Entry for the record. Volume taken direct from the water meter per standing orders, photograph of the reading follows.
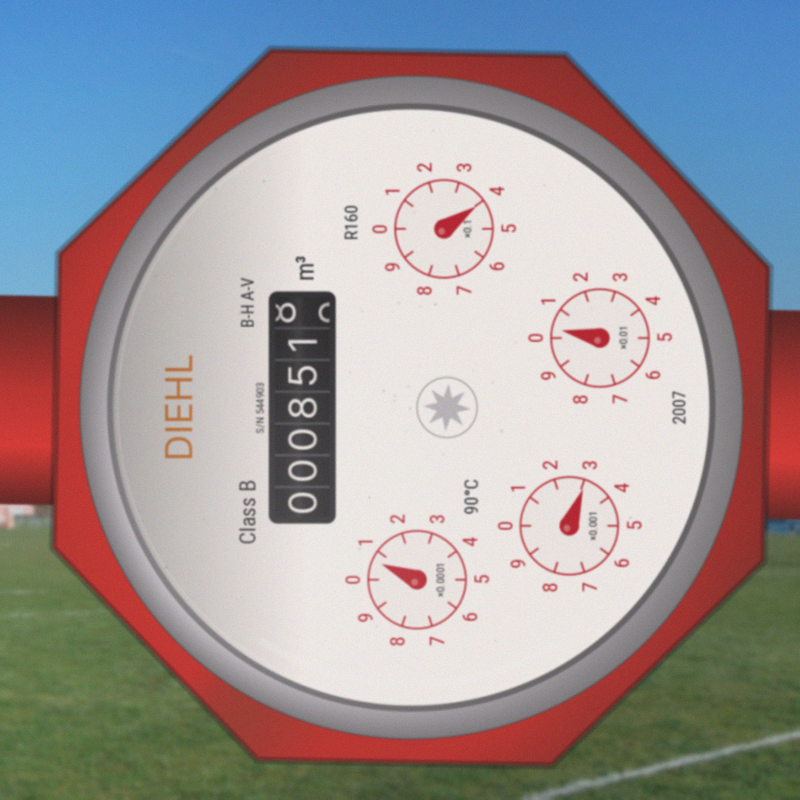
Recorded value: 8518.4030 m³
